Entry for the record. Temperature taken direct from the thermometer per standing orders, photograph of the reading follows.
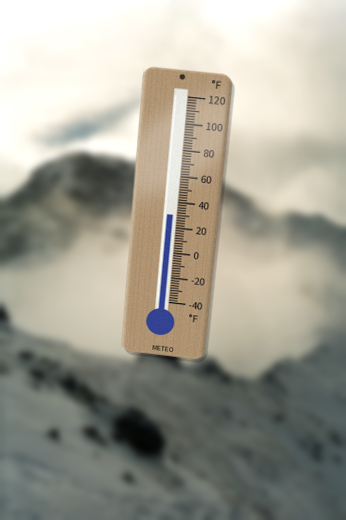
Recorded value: 30 °F
